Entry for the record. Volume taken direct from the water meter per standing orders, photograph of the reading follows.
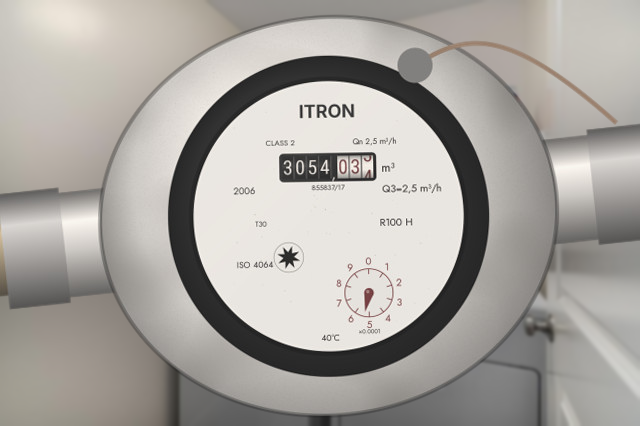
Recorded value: 3054.0335 m³
